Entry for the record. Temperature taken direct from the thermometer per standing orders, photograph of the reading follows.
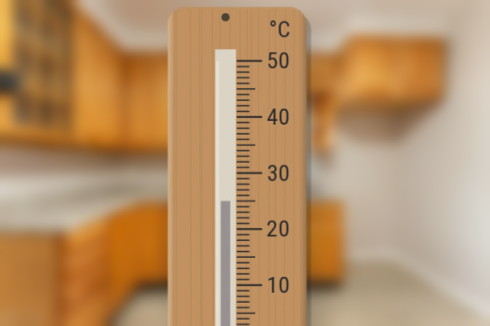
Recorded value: 25 °C
